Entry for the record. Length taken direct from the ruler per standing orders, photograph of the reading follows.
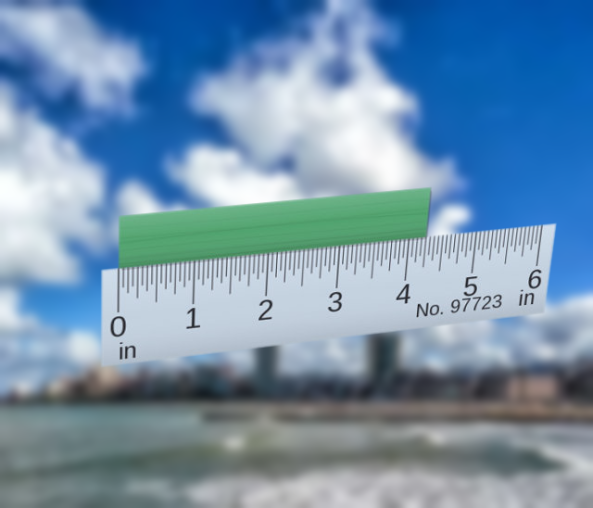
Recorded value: 4.25 in
